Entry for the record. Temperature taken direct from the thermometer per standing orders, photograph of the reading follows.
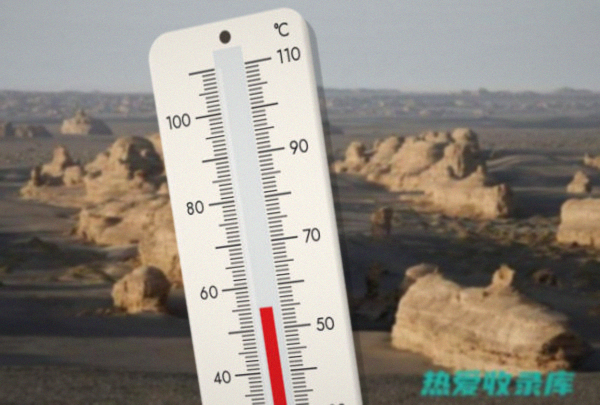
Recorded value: 55 °C
